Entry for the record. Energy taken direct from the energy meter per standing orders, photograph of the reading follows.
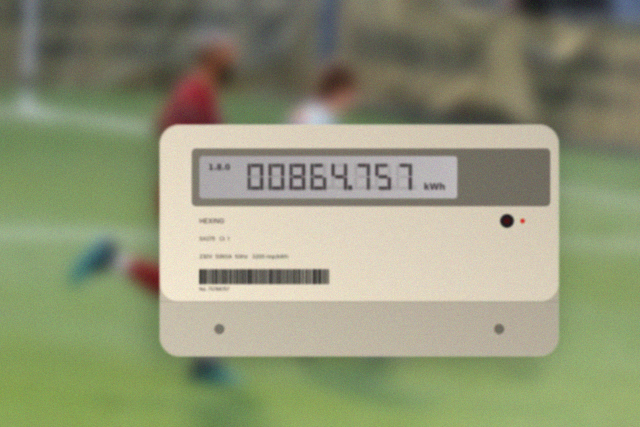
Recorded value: 864.757 kWh
